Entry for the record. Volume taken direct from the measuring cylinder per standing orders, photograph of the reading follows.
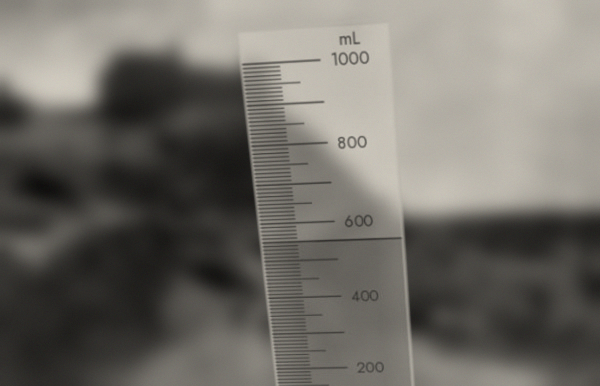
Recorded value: 550 mL
